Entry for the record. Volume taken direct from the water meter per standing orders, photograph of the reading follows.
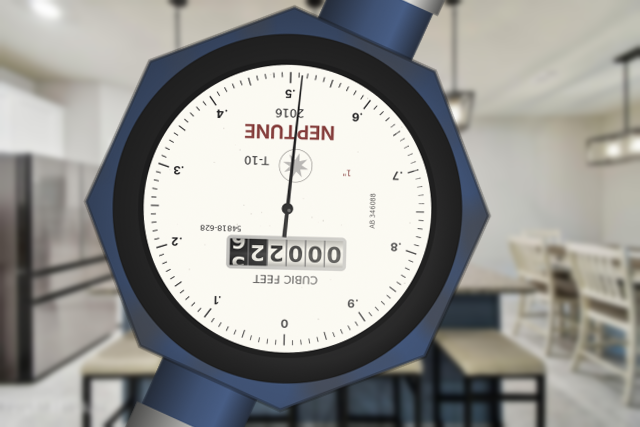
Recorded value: 225.51 ft³
